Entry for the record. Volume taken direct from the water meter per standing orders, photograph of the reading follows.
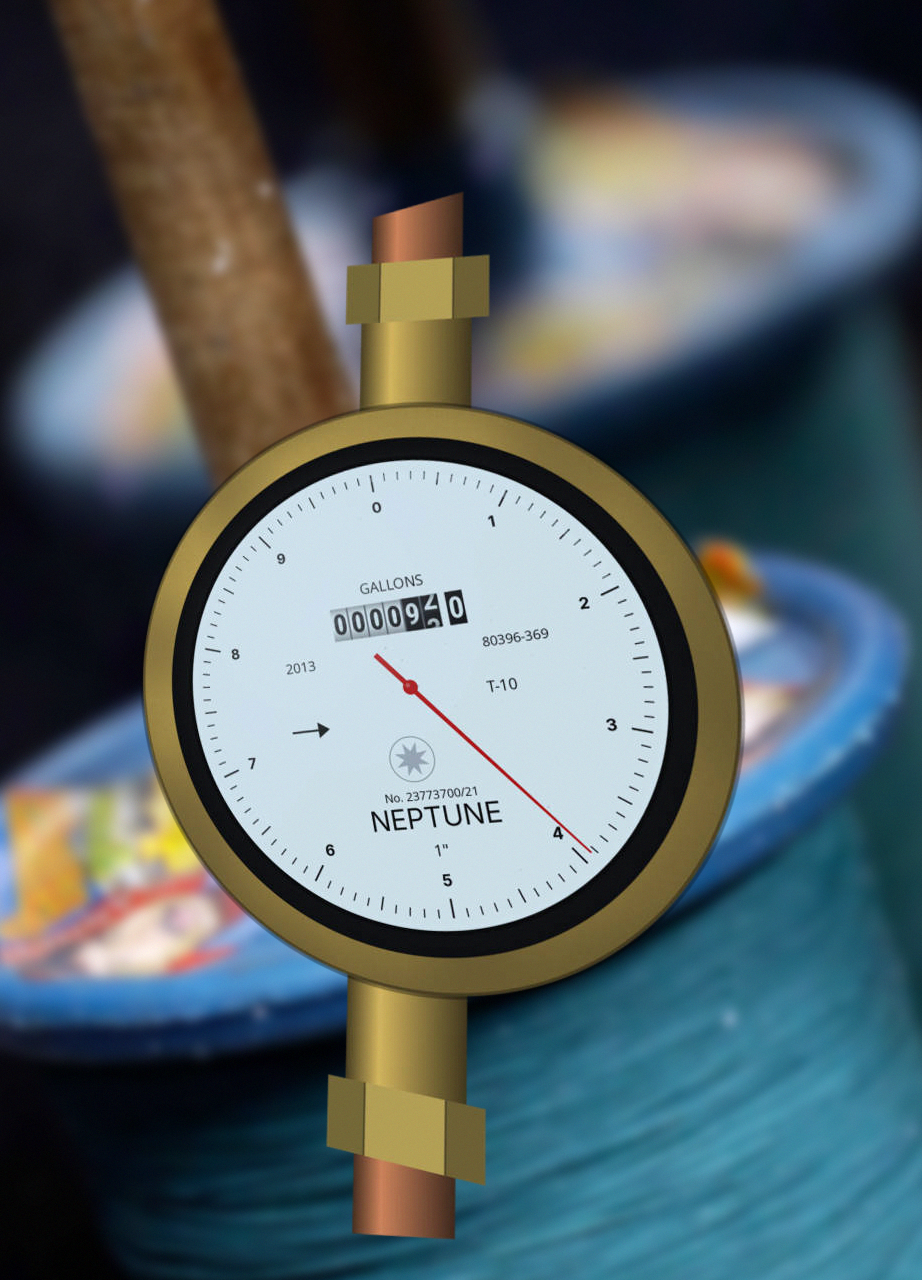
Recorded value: 923.9 gal
